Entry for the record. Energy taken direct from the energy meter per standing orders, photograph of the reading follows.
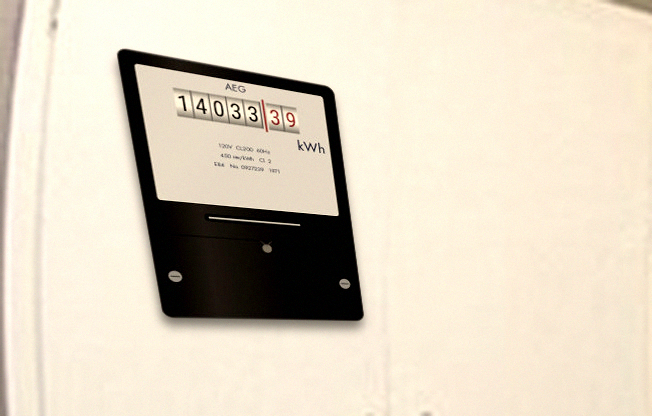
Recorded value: 14033.39 kWh
